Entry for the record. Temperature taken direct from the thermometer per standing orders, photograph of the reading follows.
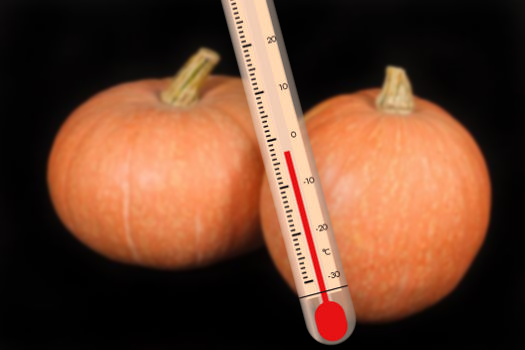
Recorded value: -3 °C
